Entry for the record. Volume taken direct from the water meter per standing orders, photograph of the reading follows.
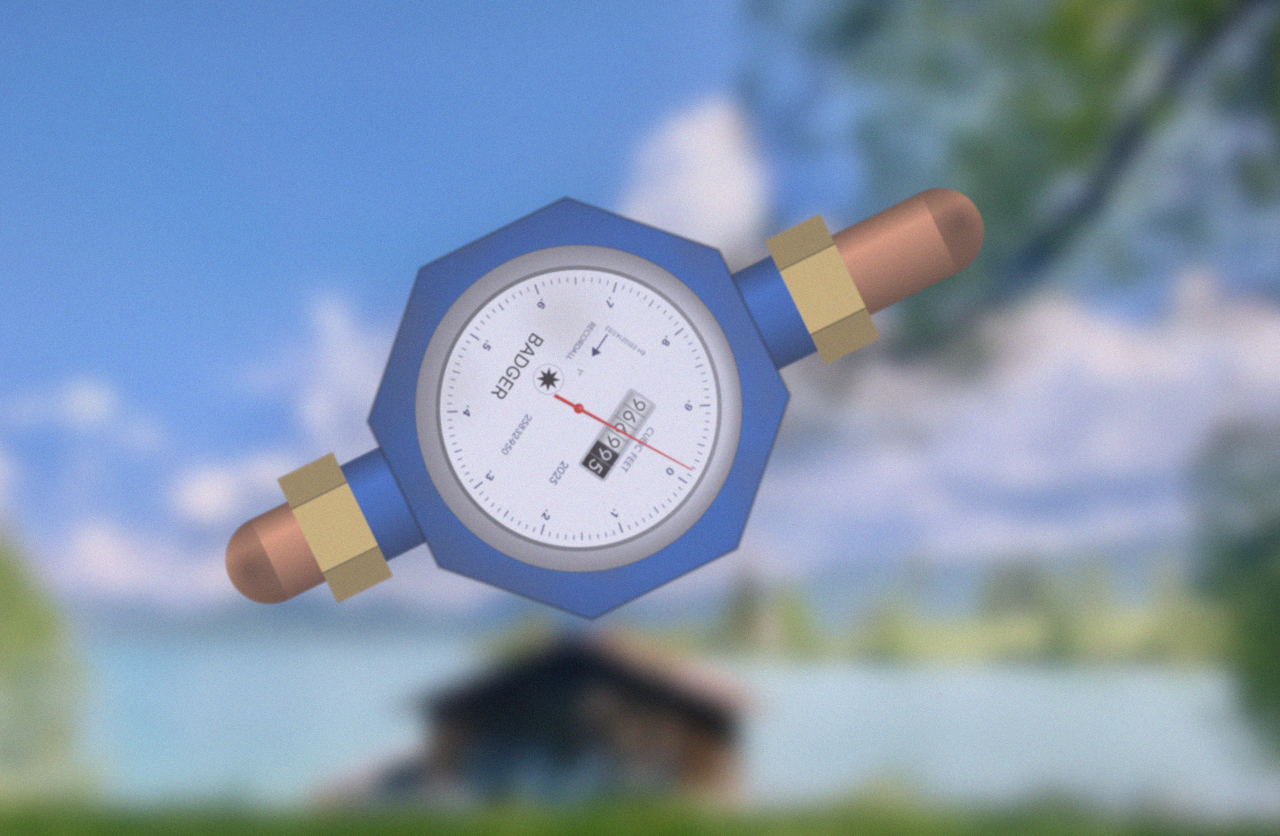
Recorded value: 966994.98 ft³
